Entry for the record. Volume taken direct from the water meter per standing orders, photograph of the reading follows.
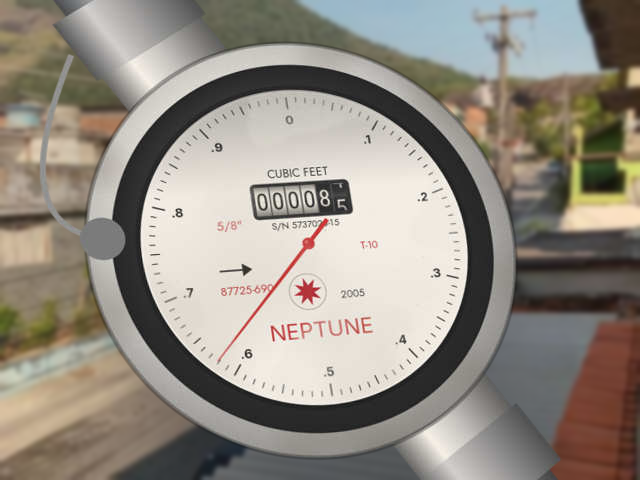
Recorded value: 84.62 ft³
